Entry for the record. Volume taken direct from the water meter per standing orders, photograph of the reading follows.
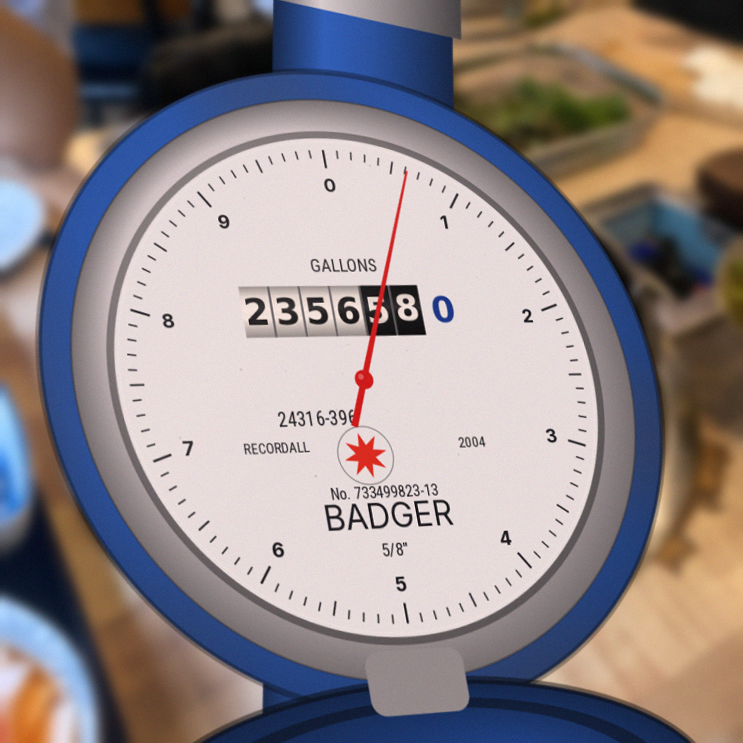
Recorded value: 2356580.6 gal
